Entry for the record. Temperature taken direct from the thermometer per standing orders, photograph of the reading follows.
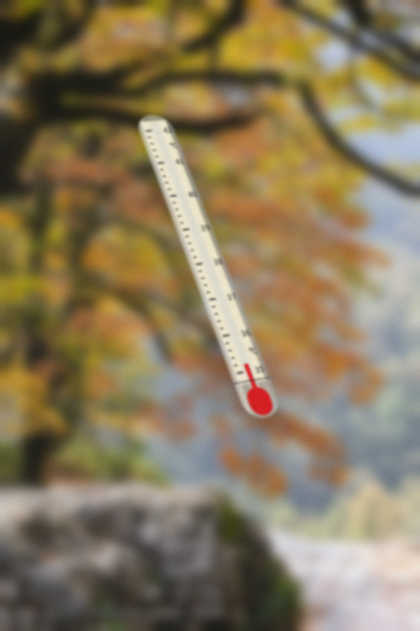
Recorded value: 35.2 °C
